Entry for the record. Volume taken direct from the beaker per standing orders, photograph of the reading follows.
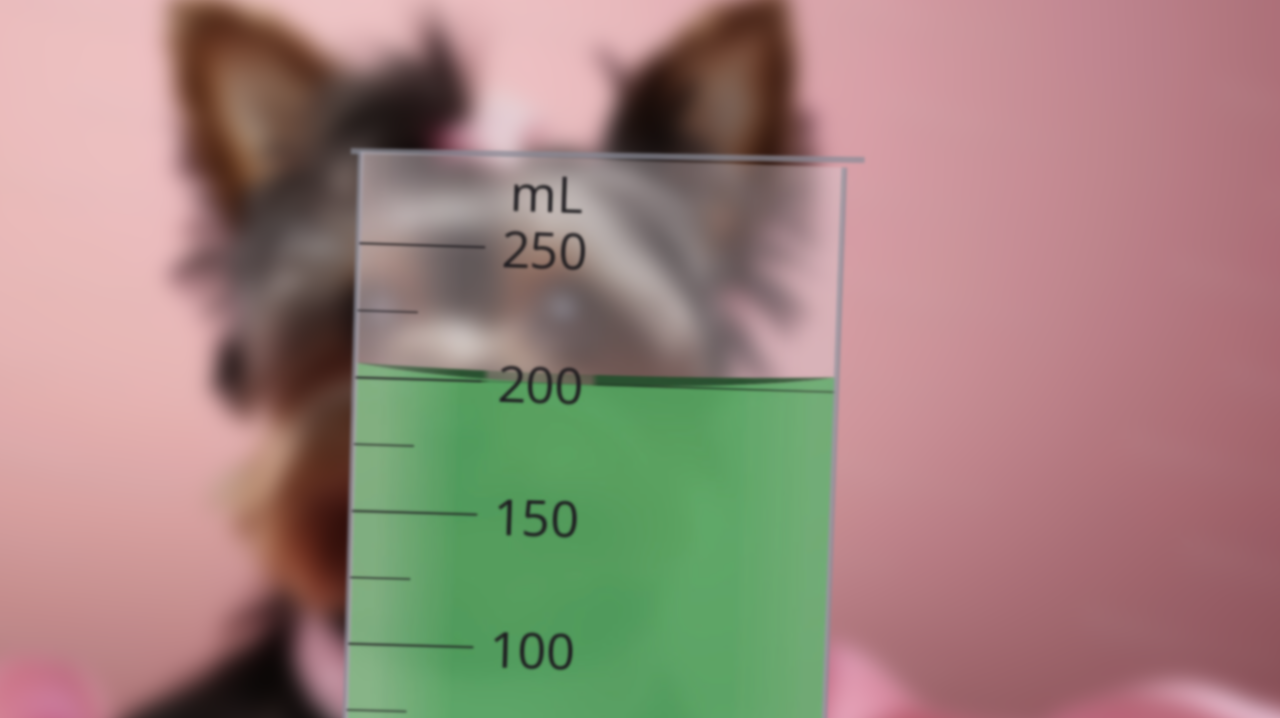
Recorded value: 200 mL
